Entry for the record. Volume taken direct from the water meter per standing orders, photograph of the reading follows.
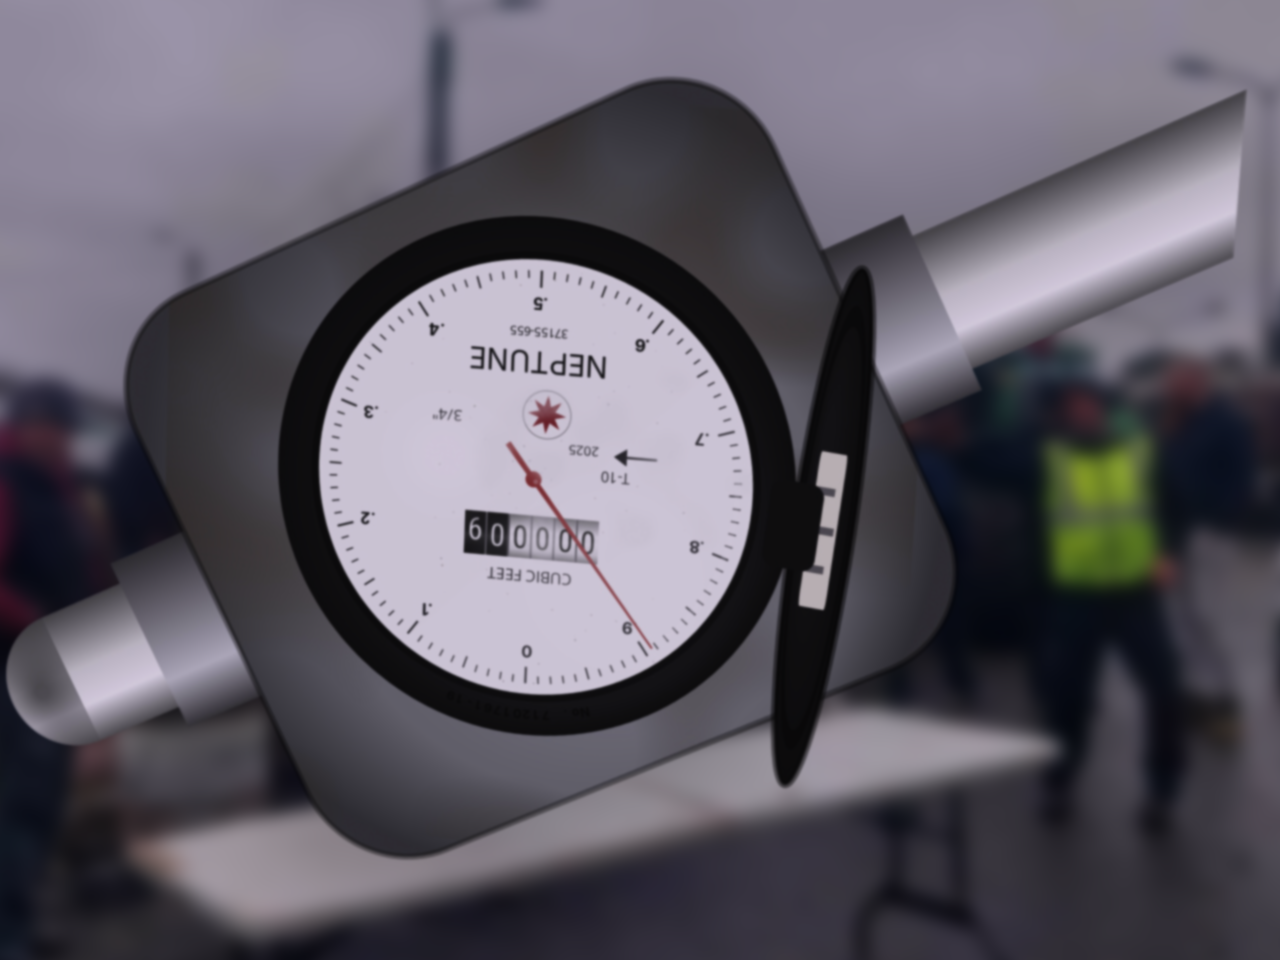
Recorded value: 8.89 ft³
